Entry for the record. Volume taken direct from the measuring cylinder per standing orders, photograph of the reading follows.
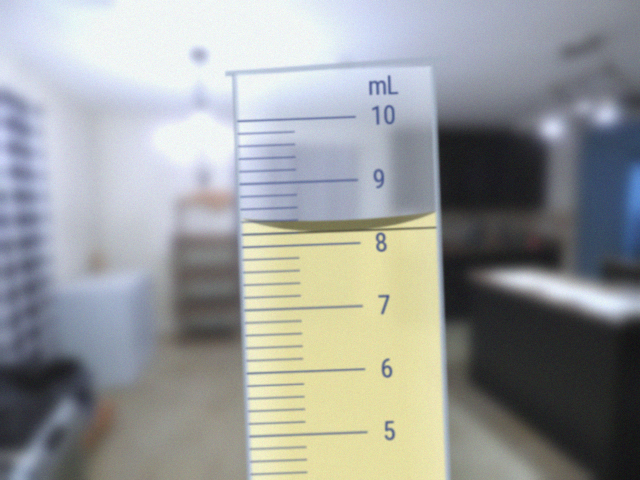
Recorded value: 8.2 mL
